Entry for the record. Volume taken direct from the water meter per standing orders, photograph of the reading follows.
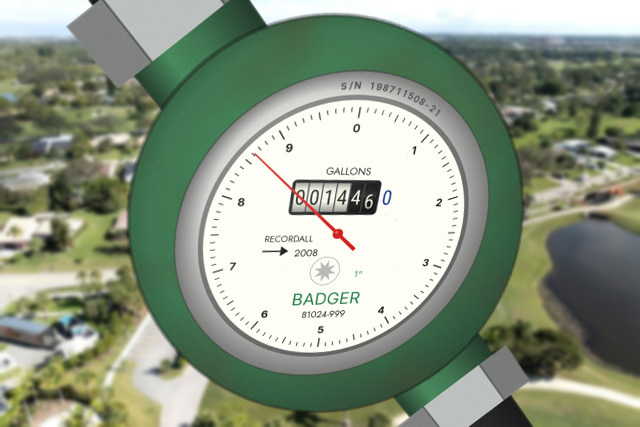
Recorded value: 14458.6 gal
